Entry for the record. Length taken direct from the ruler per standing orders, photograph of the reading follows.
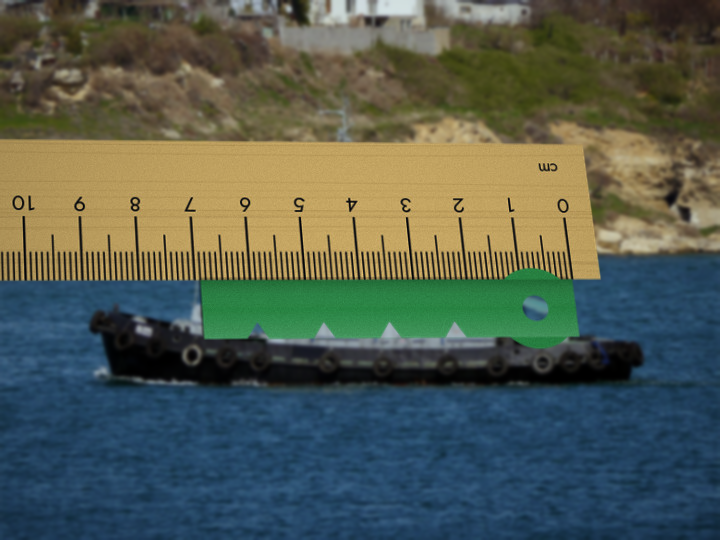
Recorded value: 6.9 cm
